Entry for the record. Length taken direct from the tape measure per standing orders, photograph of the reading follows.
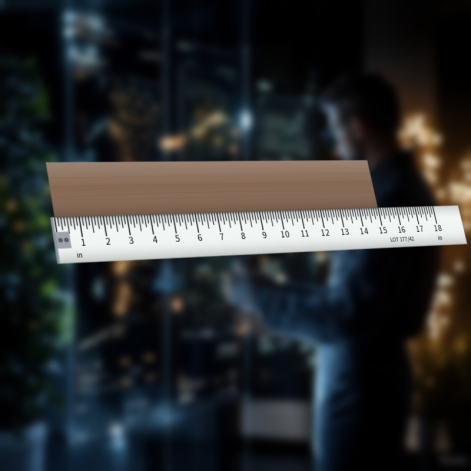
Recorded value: 15 in
